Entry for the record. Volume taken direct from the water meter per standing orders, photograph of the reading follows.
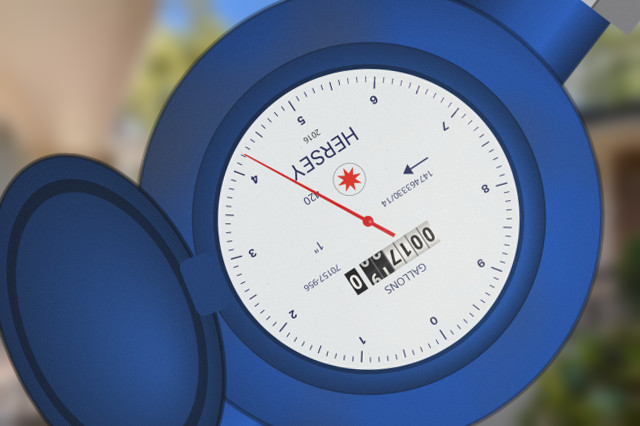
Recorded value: 17194.2 gal
